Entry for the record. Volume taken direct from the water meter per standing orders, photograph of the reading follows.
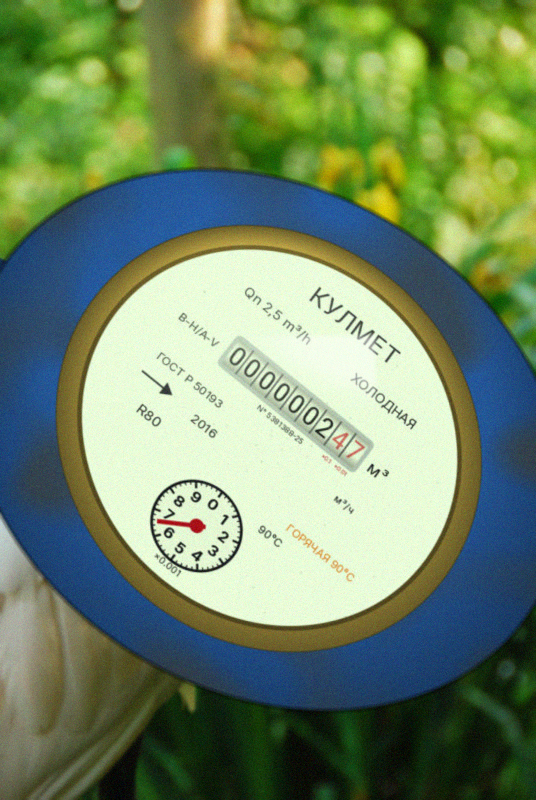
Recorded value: 2.476 m³
